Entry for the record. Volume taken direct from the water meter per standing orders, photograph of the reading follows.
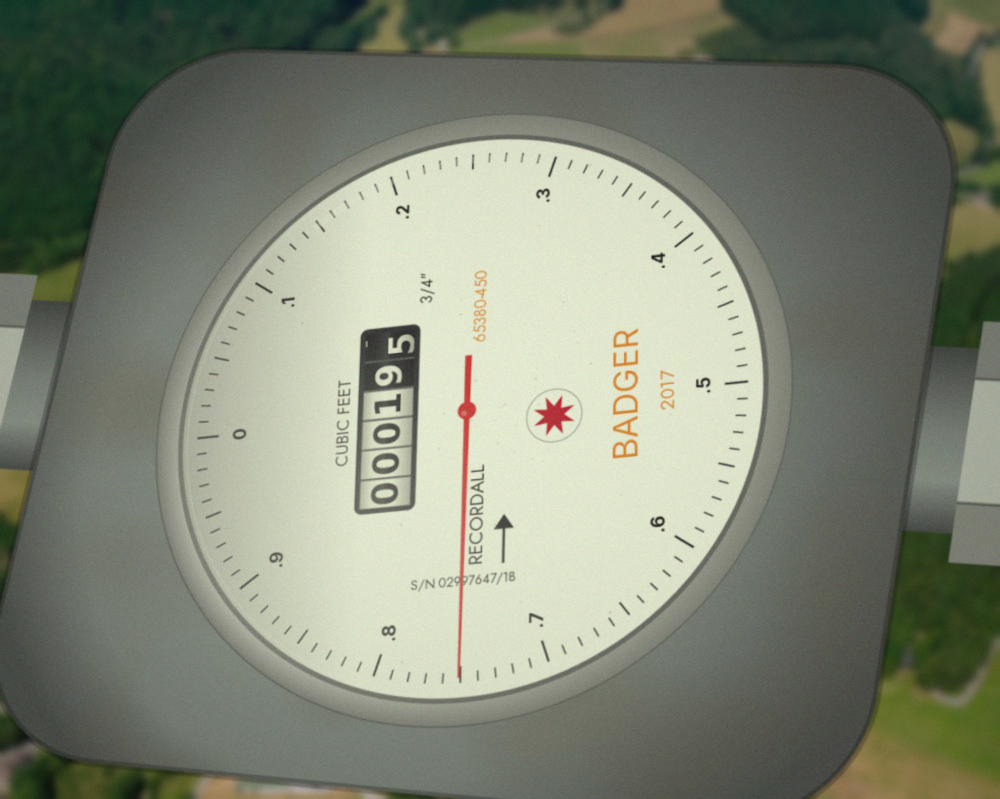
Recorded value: 194.75 ft³
